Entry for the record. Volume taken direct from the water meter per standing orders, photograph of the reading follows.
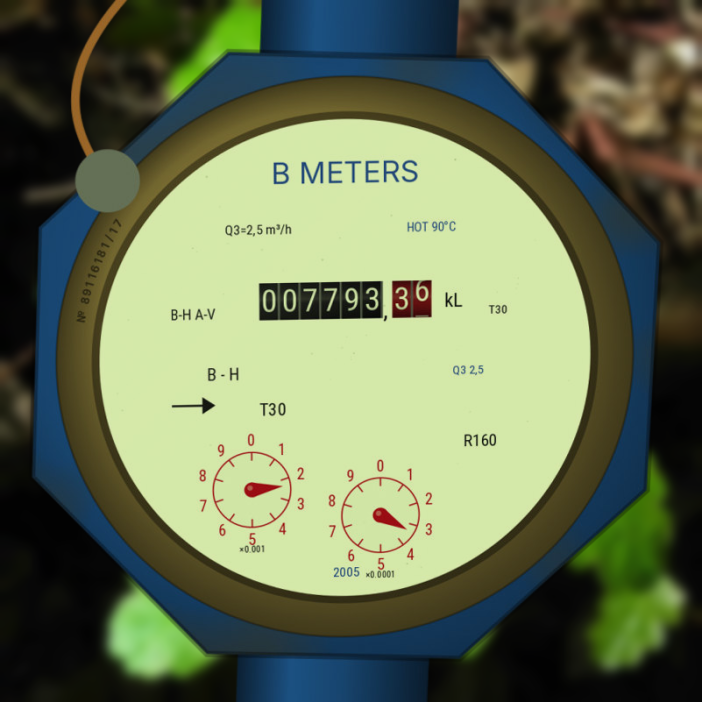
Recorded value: 7793.3623 kL
